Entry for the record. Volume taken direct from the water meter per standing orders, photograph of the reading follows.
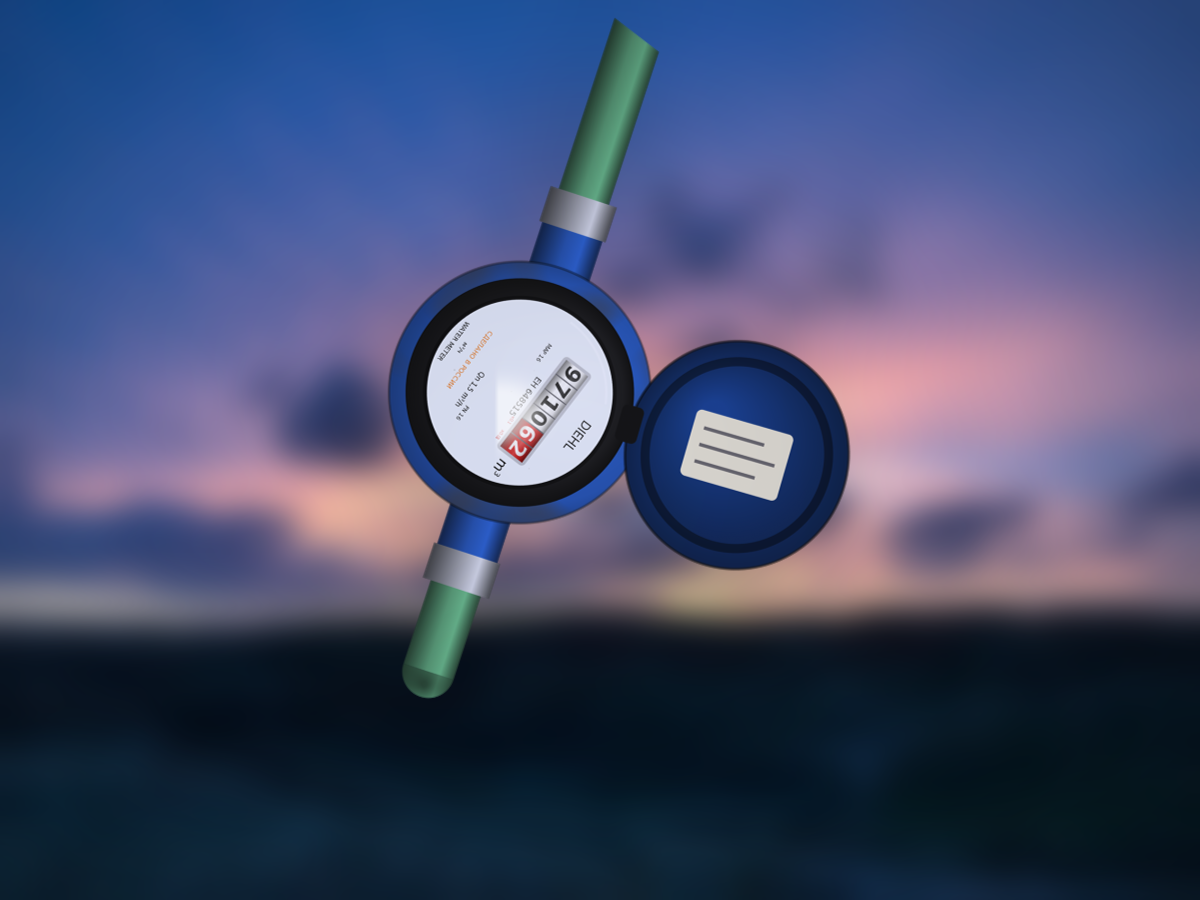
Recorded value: 9710.62 m³
